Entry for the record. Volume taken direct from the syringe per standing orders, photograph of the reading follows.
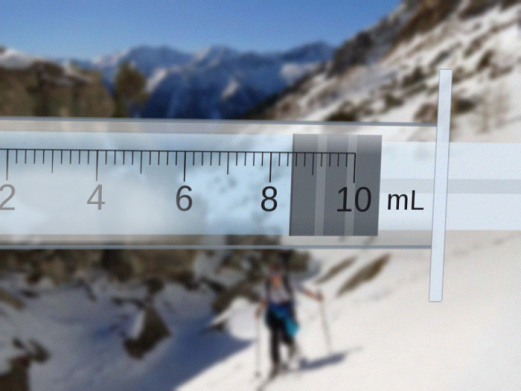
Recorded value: 8.5 mL
